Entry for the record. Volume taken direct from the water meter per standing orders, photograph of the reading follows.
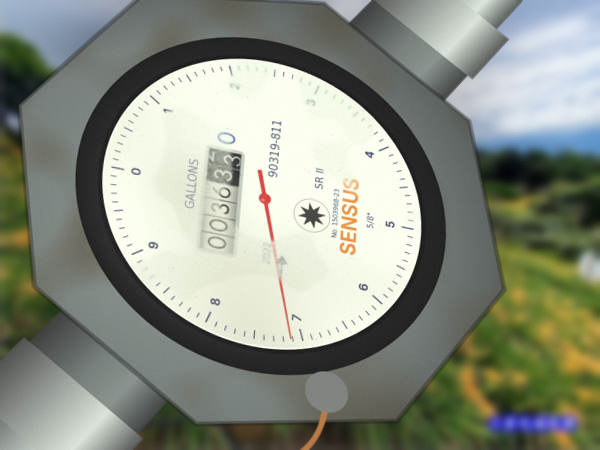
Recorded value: 36327.1 gal
